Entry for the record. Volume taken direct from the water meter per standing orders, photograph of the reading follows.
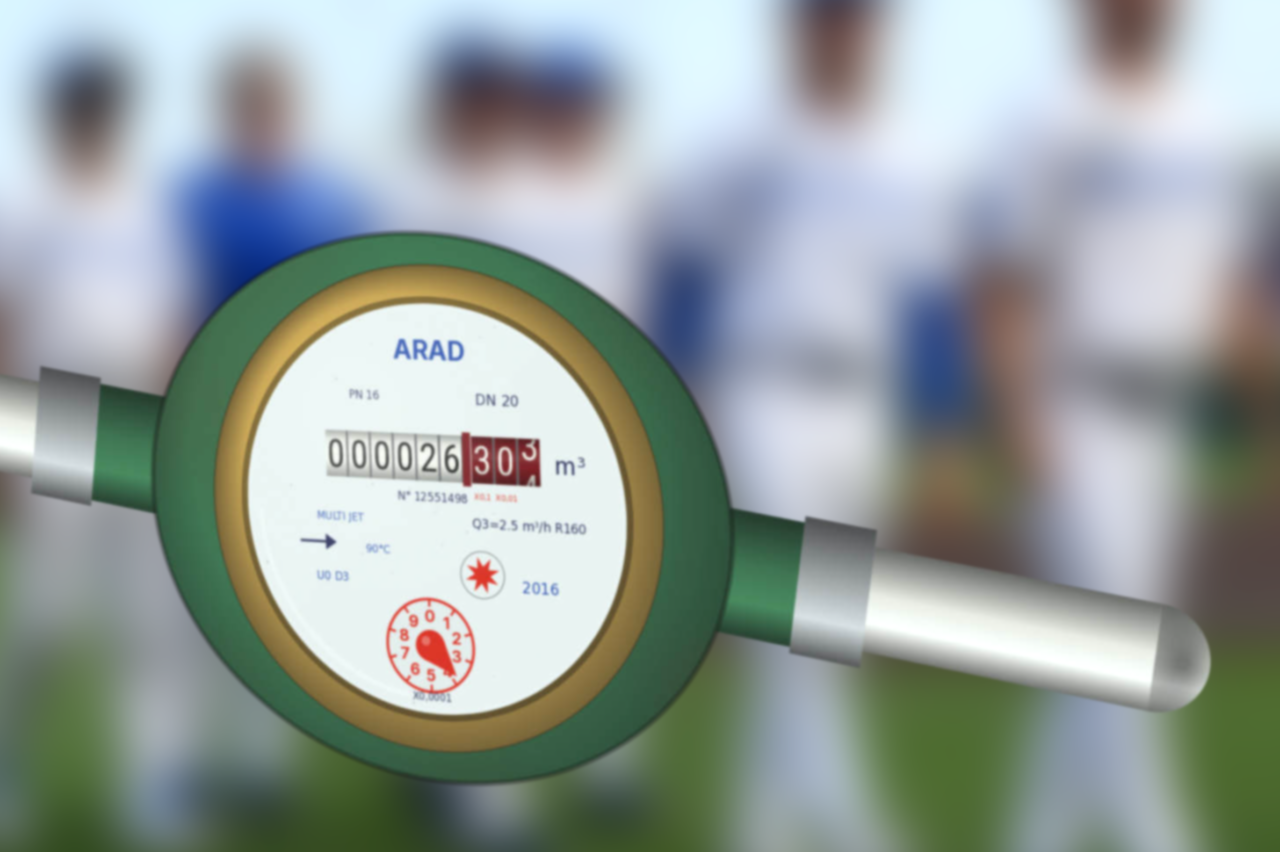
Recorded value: 26.3033 m³
